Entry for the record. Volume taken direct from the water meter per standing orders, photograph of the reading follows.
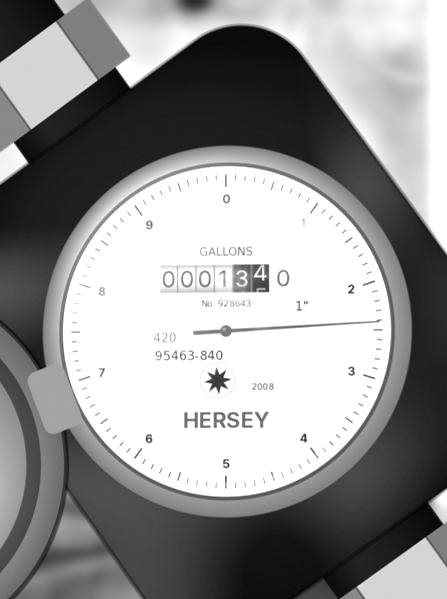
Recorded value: 1342.4 gal
